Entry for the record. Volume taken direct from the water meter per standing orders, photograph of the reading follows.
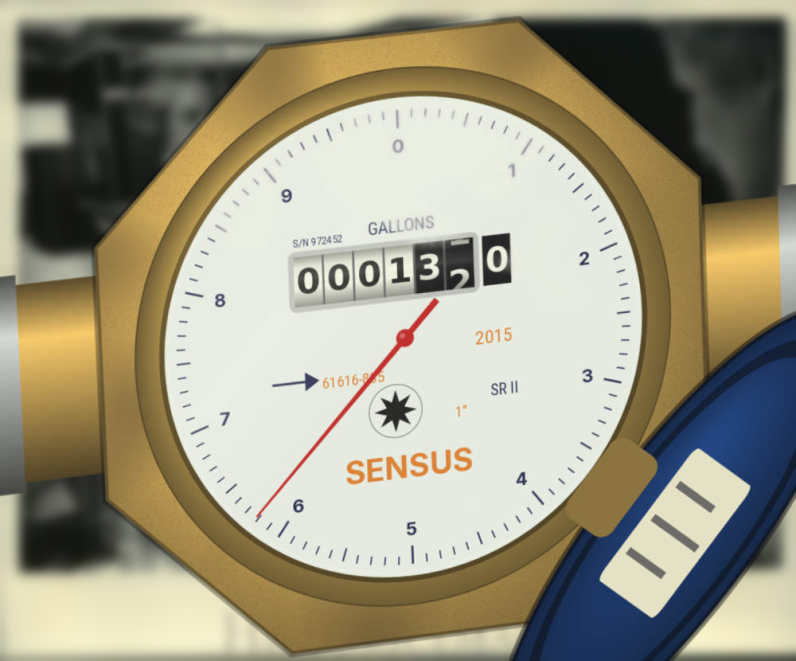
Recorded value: 1316.2 gal
